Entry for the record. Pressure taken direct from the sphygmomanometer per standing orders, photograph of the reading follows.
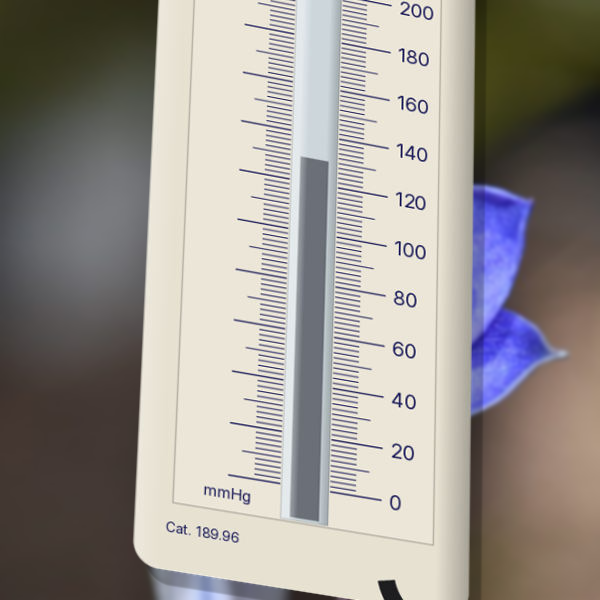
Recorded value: 130 mmHg
